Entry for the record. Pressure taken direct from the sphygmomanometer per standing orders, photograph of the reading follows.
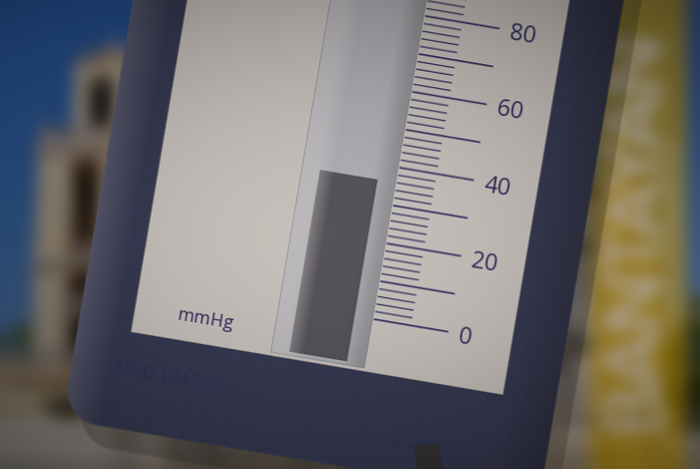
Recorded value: 36 mmHg
